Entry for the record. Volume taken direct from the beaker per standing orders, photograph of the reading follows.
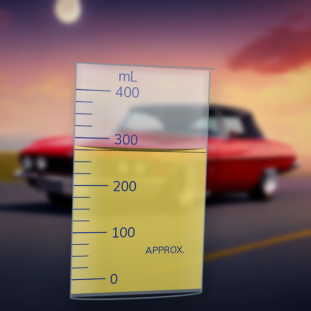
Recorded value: 275 mL
